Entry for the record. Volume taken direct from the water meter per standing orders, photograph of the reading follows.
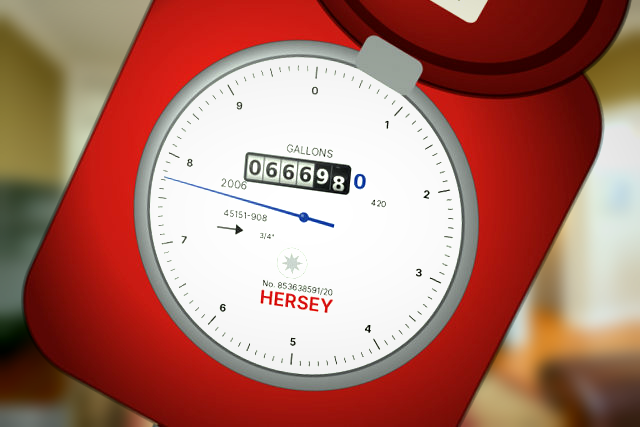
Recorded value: 666977.7 gal
